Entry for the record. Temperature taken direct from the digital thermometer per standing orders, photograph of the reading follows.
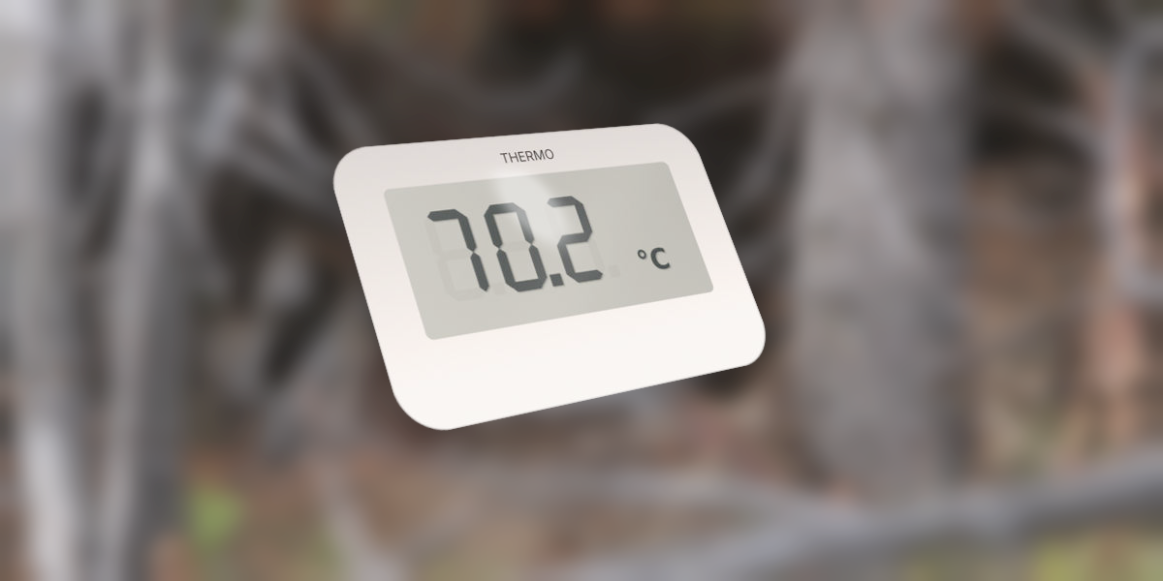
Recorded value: 70.2 °C
